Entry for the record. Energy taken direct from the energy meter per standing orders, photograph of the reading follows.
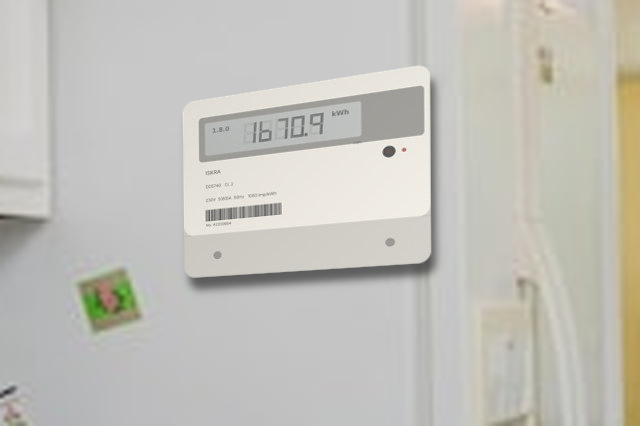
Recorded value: 1670.9 kWh
